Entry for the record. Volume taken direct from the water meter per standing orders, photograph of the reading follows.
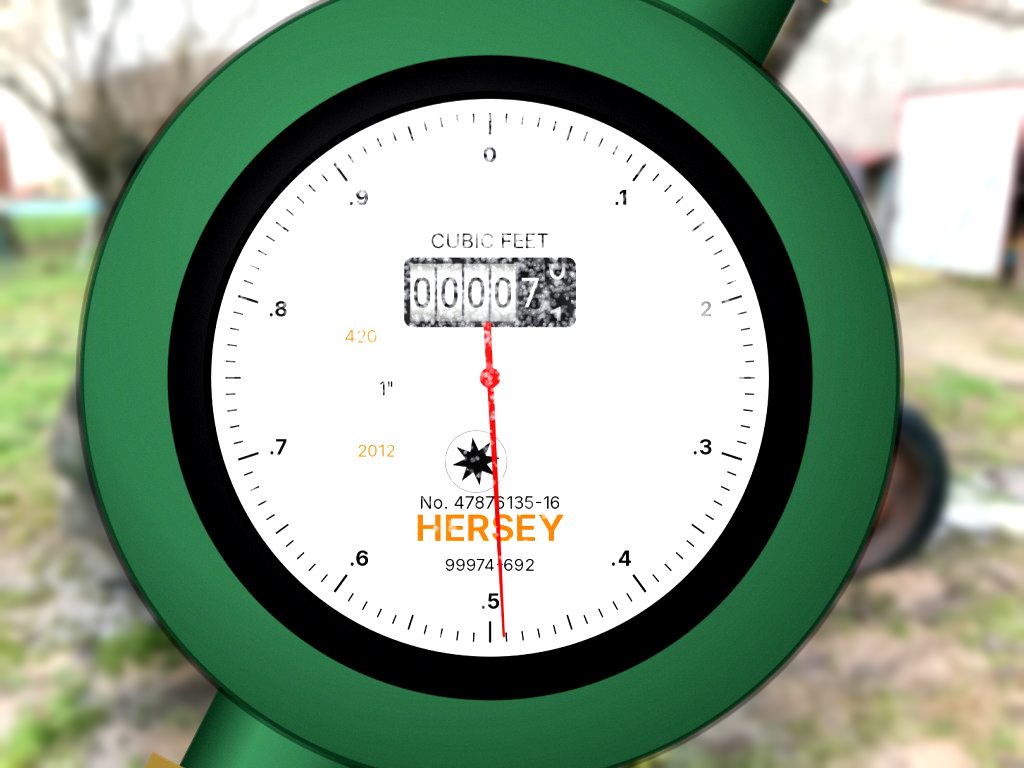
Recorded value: 70.49 ft³
